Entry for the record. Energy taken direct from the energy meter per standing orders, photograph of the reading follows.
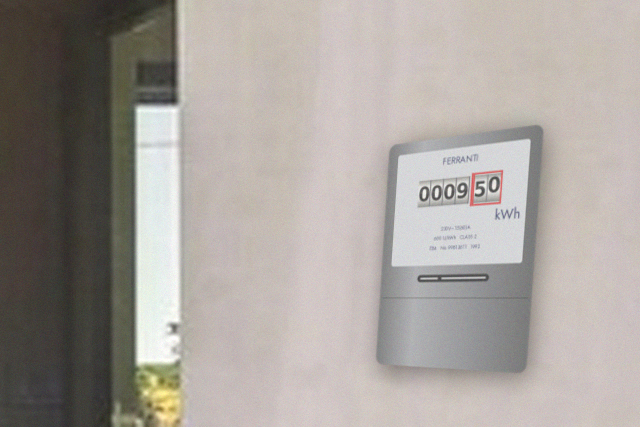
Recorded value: 9.50 kWh
